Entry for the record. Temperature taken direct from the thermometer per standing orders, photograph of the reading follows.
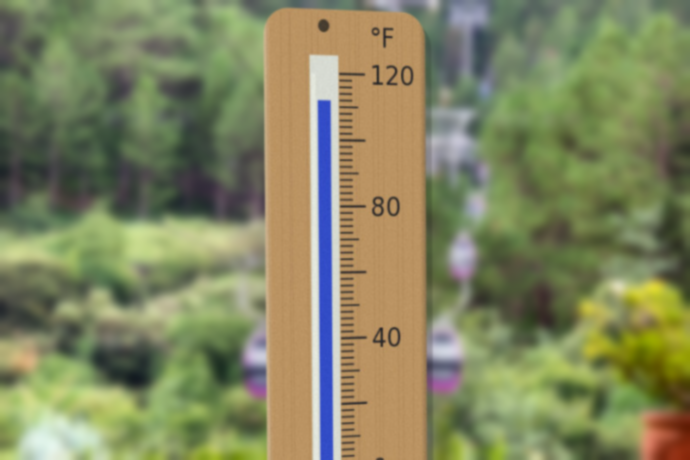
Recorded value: 112 °F
